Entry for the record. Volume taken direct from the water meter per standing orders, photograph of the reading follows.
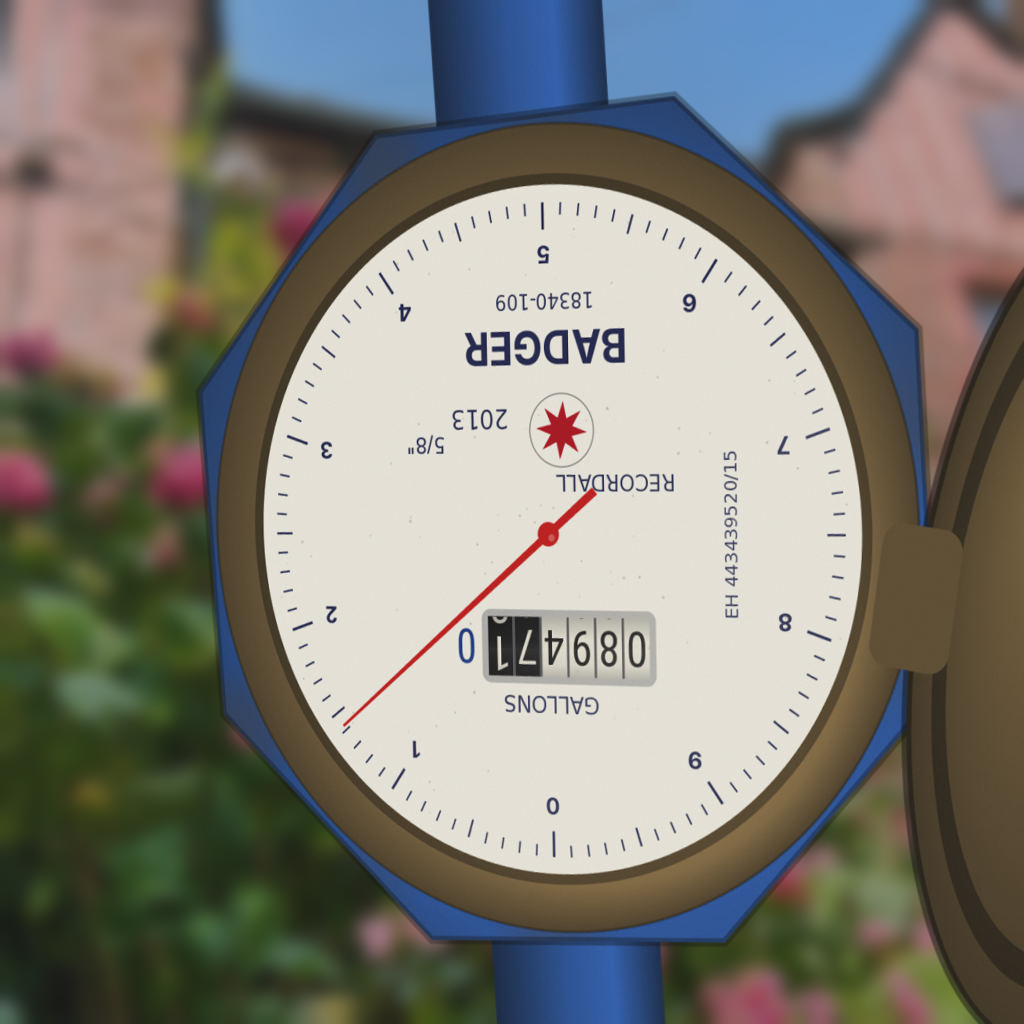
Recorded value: 894711.4 gal
